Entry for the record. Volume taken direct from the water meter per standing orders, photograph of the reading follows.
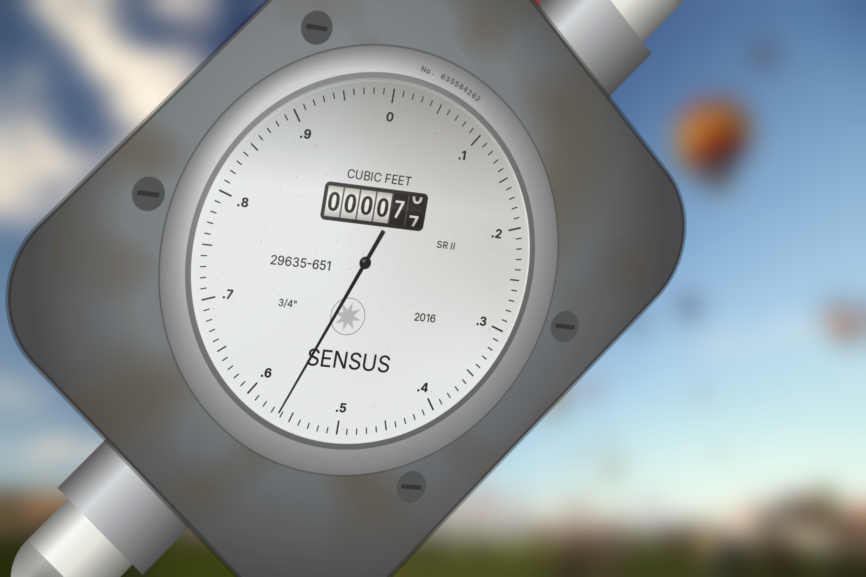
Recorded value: 76.56 ft³
